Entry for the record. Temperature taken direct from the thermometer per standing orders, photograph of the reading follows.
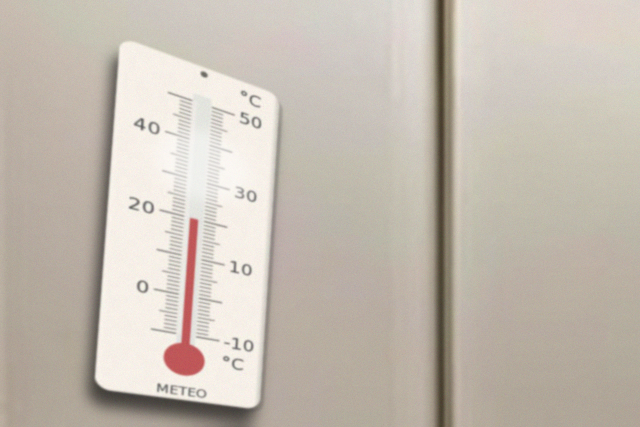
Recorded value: 20 °C
